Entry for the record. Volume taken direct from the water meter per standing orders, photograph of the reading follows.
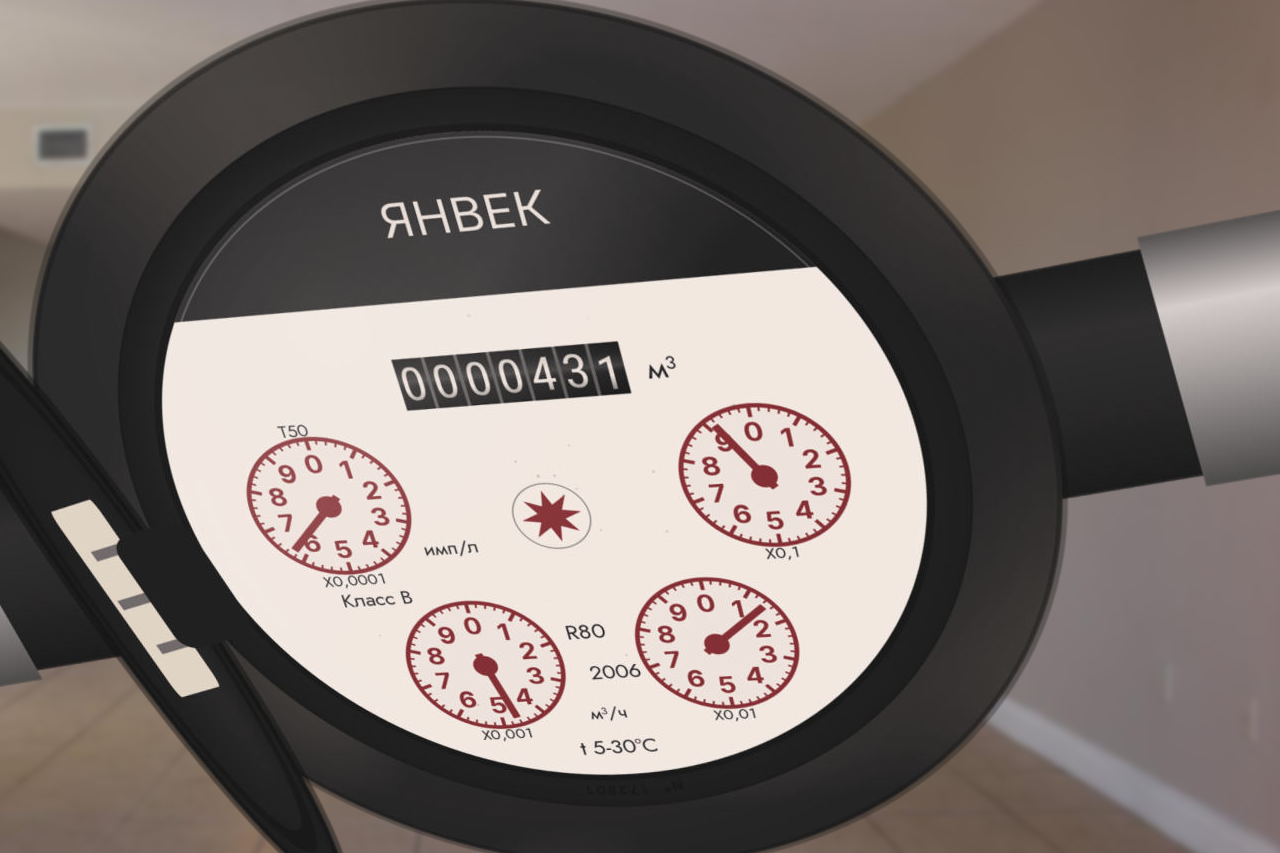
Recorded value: 430.9146 m³
